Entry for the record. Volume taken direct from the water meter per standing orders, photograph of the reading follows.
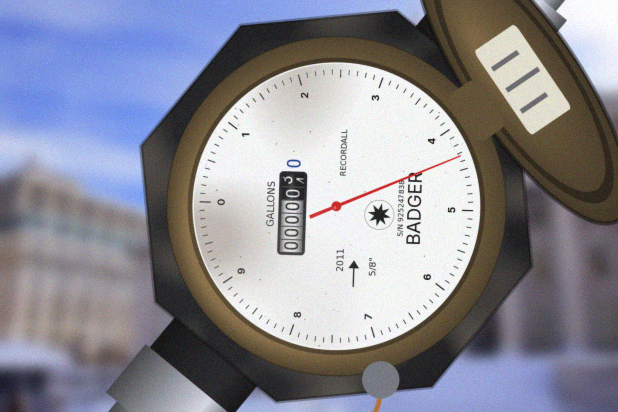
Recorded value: 34.3 gal
